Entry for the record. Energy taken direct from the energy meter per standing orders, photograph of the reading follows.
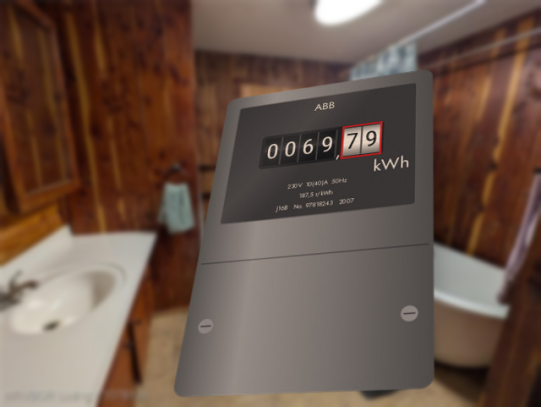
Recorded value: 69.79 kWh
